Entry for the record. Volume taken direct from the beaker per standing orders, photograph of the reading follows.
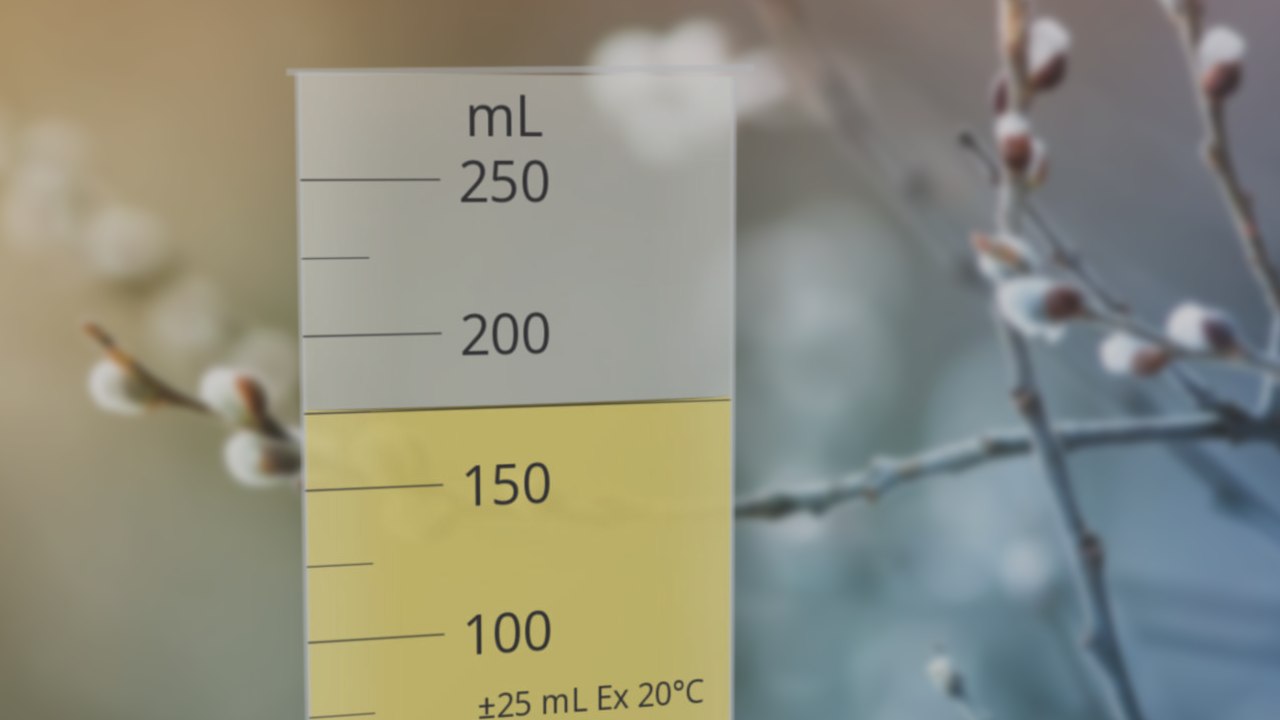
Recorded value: 175 mL
